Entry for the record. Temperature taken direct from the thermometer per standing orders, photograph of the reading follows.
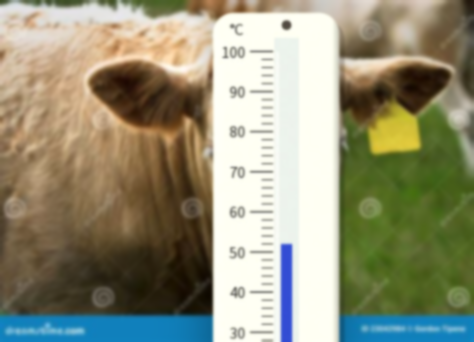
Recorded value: 52 °C
